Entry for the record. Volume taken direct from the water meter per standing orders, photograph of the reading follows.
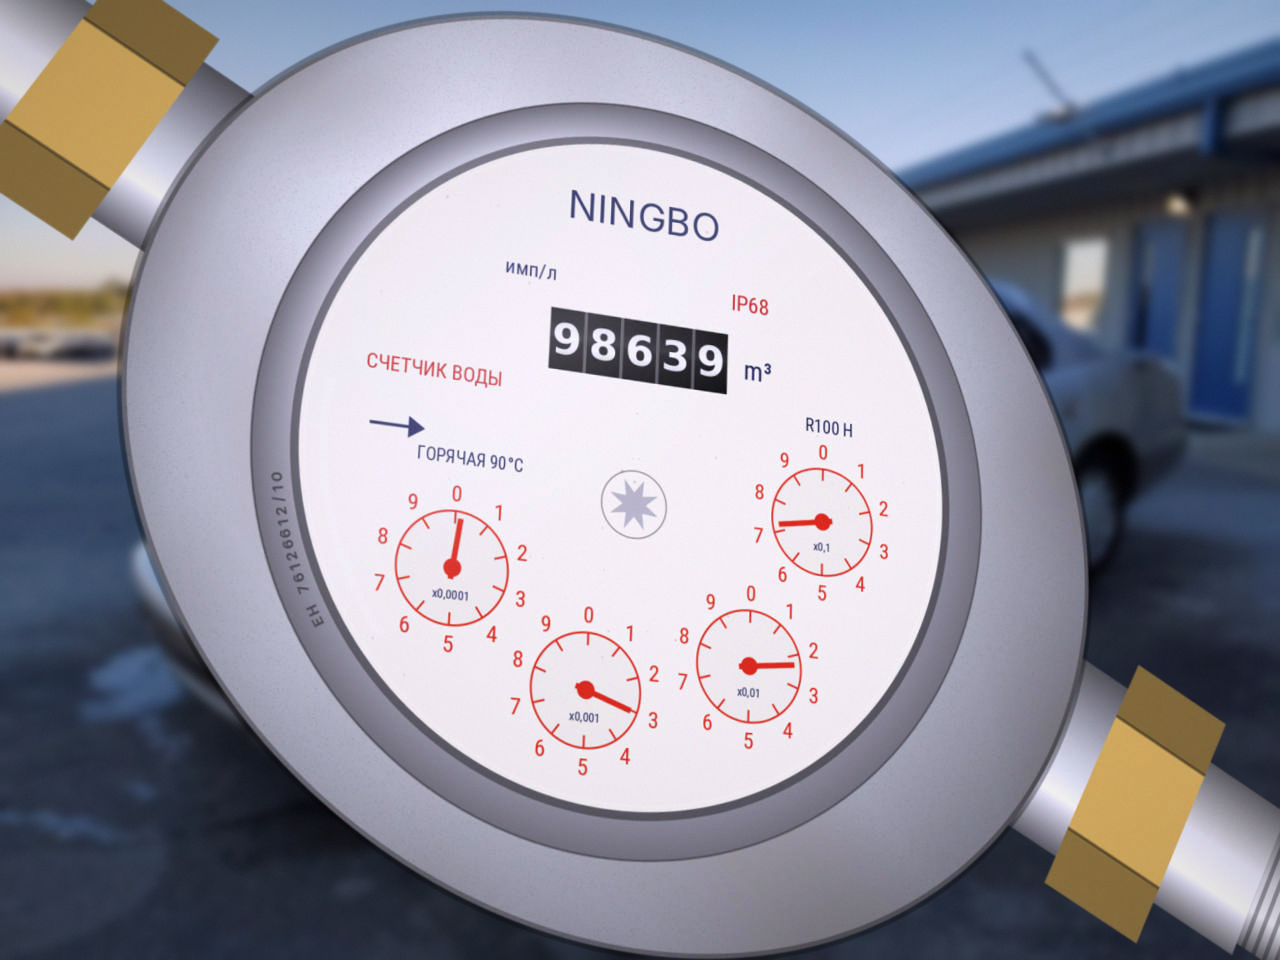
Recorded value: 98639.7230 m³
